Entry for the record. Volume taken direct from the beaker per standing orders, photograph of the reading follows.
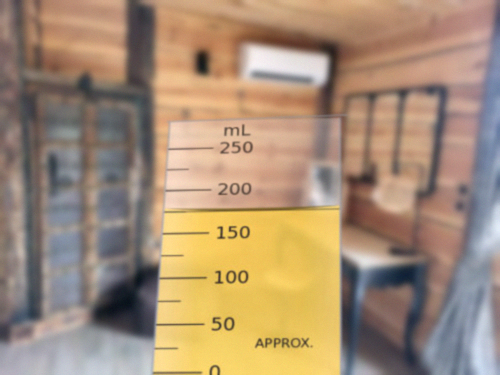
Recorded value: 175 mL
